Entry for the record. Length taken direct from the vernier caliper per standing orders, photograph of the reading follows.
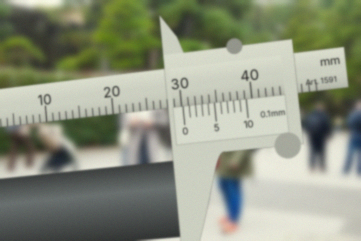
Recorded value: 30.2 mm
